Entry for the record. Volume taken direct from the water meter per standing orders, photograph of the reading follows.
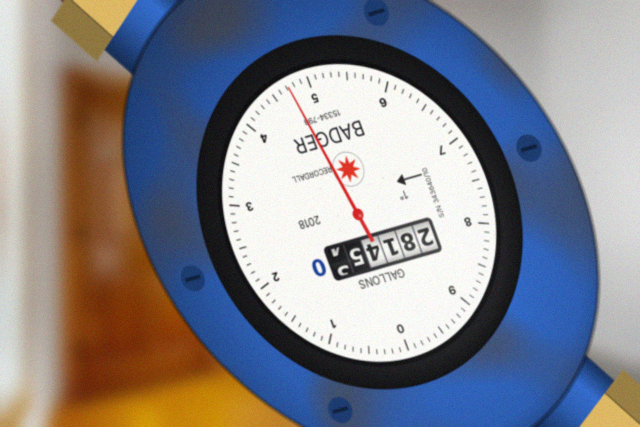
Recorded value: 2814534.7 gal
